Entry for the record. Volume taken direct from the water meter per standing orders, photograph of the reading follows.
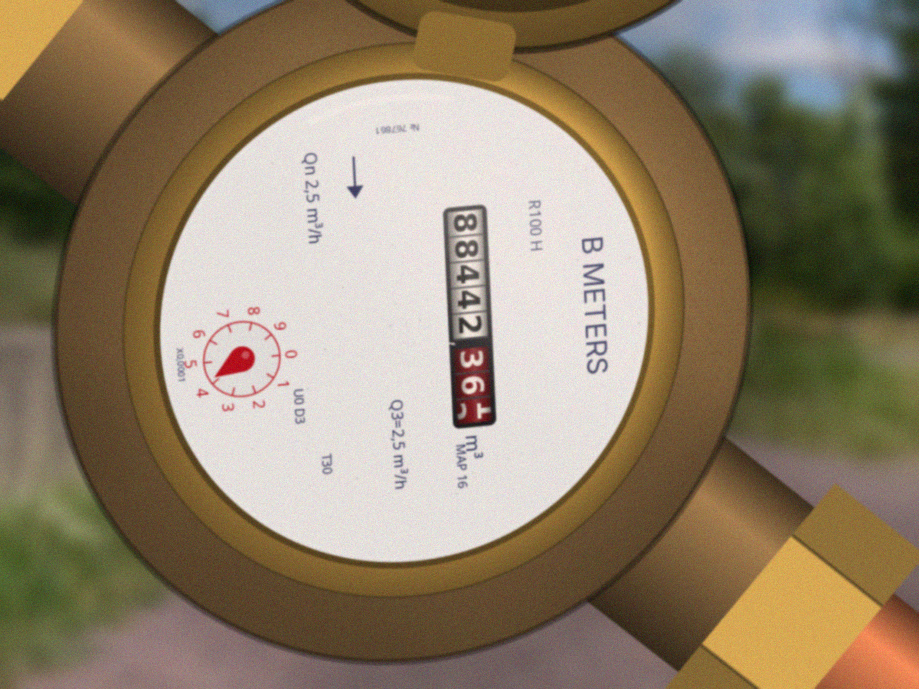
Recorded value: 88442.3614 m³
